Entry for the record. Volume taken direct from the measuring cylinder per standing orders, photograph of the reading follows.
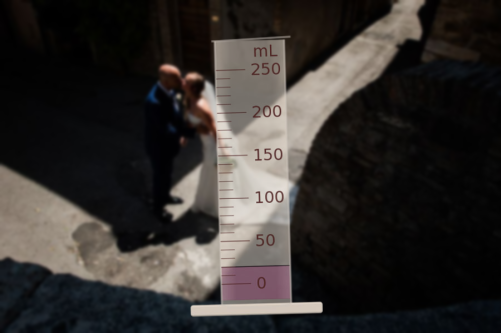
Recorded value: 20 mL
